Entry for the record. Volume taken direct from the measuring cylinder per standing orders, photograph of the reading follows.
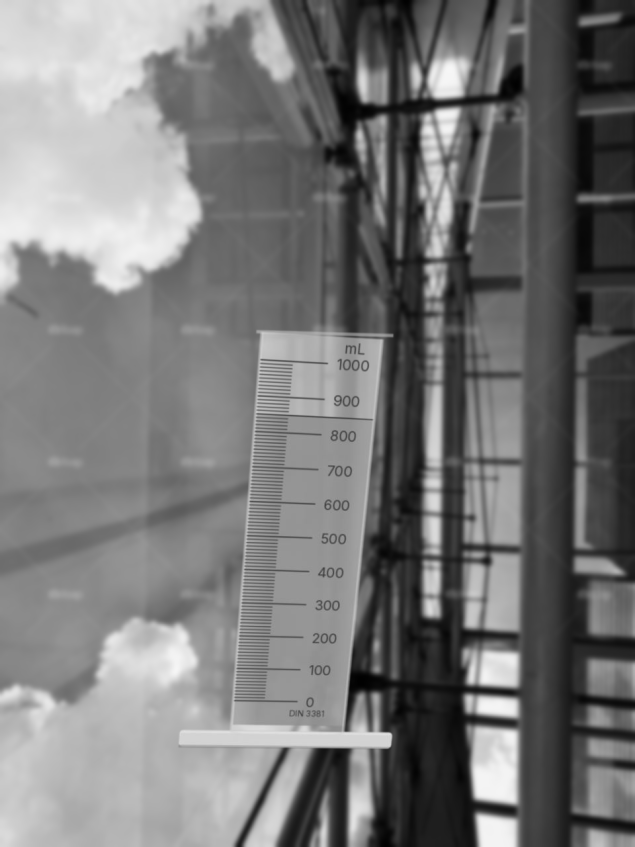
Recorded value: 850 mL
